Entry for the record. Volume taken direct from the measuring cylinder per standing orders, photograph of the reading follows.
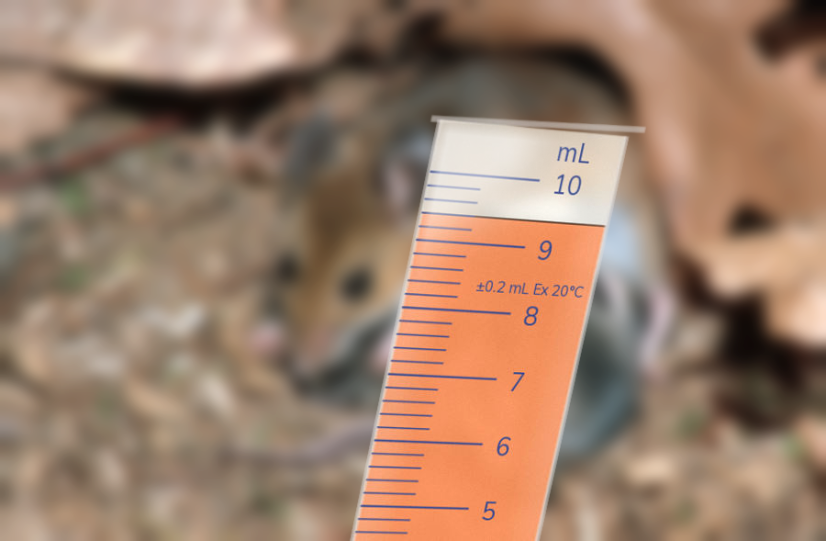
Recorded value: 9.4 mL
